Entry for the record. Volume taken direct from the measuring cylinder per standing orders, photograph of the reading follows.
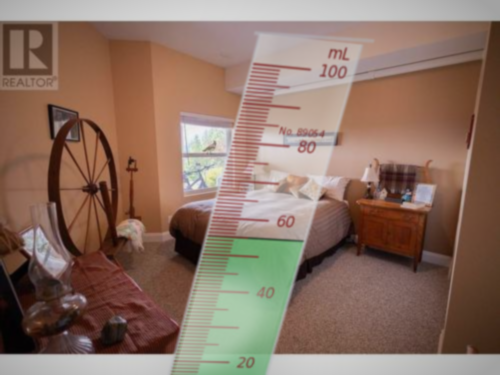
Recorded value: 55 mL
